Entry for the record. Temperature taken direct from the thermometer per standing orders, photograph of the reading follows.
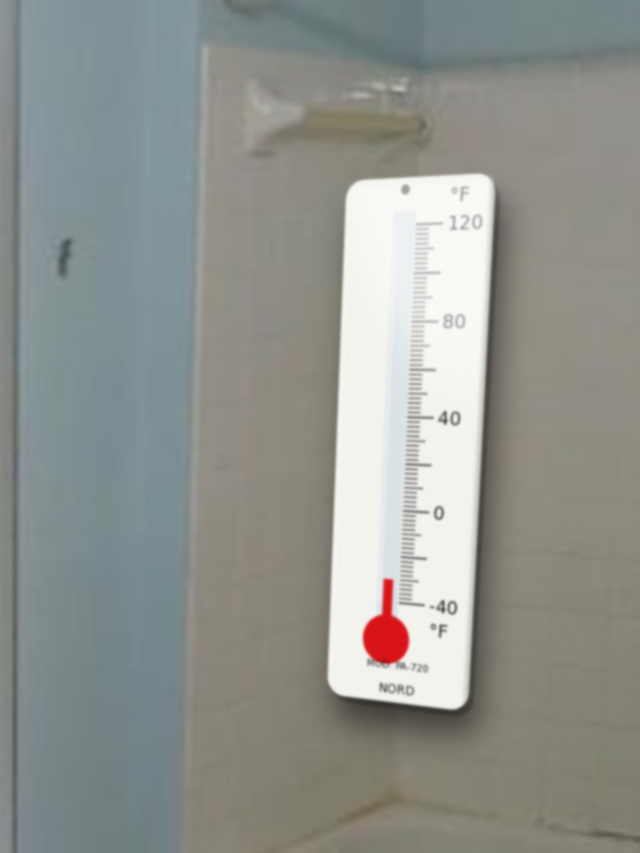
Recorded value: -30 °F
